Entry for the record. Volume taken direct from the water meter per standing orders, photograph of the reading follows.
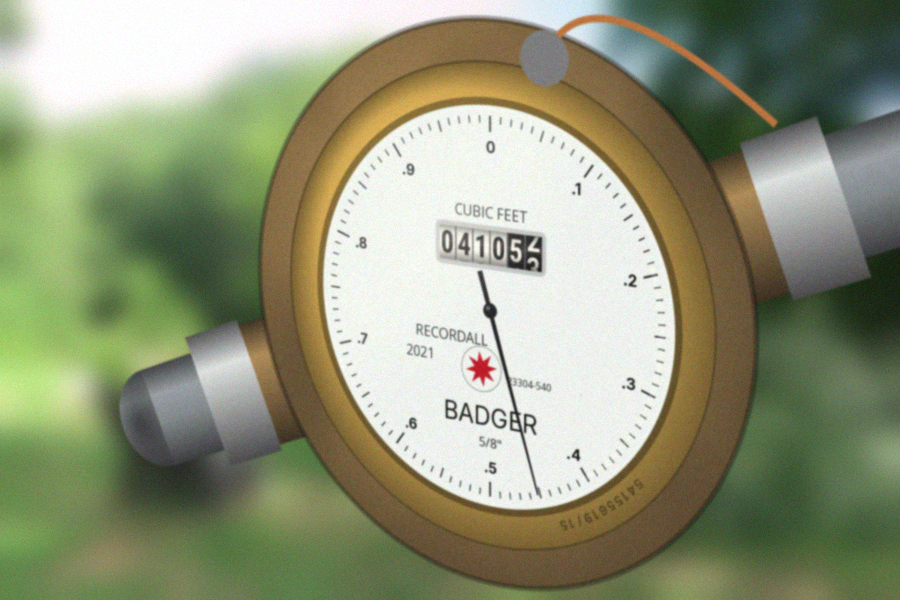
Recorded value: 41052.45 ft³
